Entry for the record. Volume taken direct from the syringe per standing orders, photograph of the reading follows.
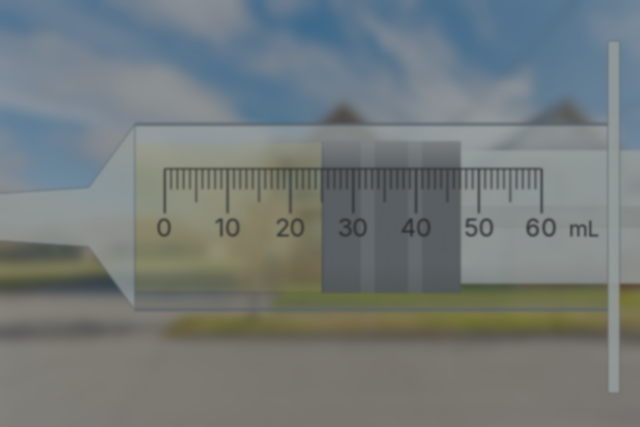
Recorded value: 25 mL
